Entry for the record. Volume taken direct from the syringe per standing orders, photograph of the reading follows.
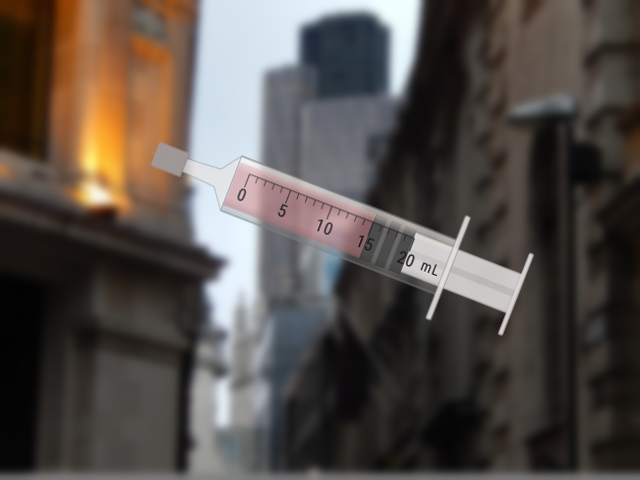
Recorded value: 15 mL
